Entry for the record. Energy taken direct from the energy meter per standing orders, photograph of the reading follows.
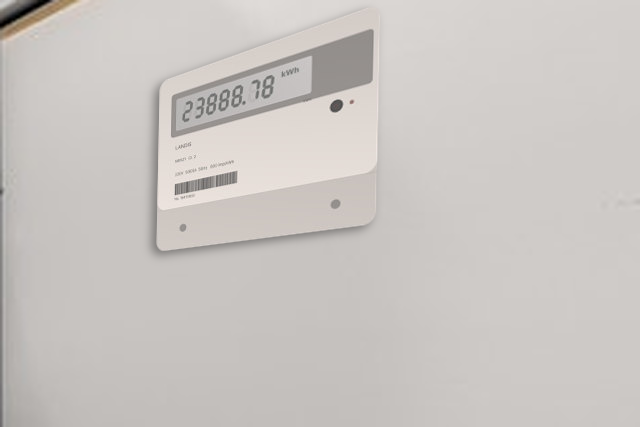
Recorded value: 23888.78 kWh
